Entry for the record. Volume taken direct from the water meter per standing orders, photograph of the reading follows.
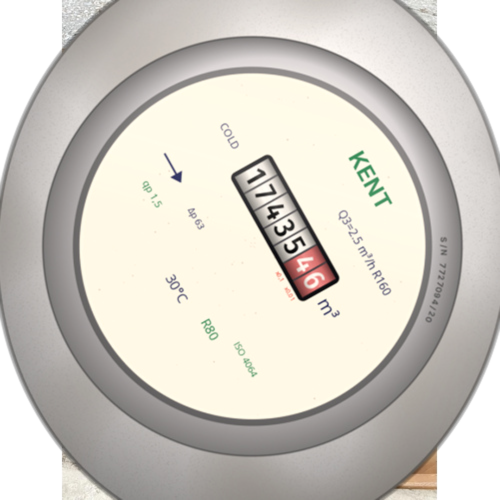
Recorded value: 17435.46 m³
